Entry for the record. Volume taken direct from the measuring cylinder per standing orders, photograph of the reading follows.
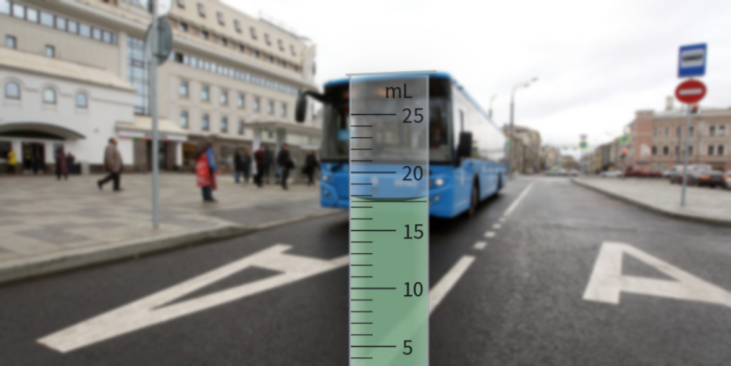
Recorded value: 17.5 mL
